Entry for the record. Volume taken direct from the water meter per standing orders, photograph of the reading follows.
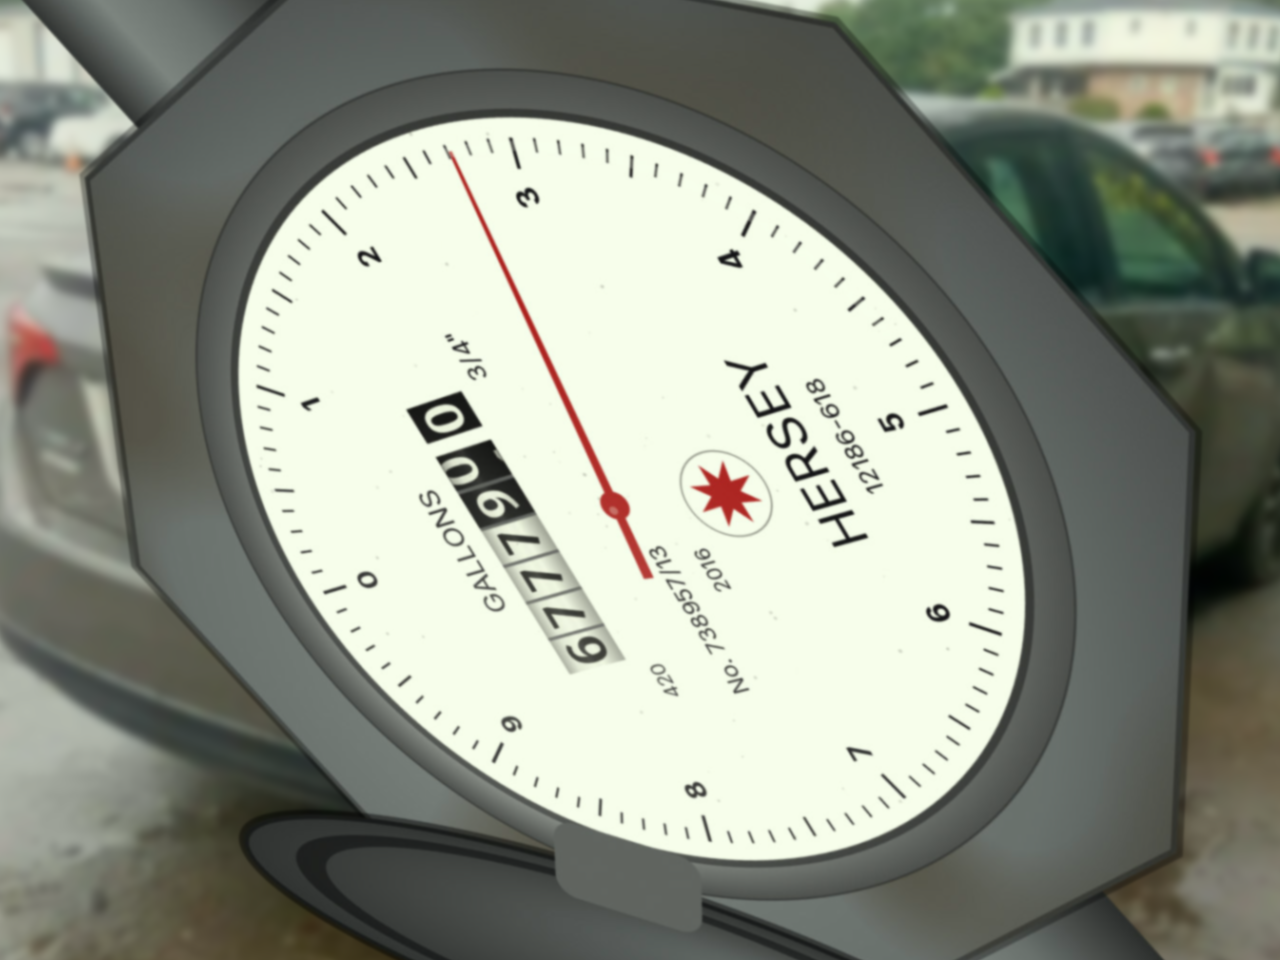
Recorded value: 6777902.7 gal
